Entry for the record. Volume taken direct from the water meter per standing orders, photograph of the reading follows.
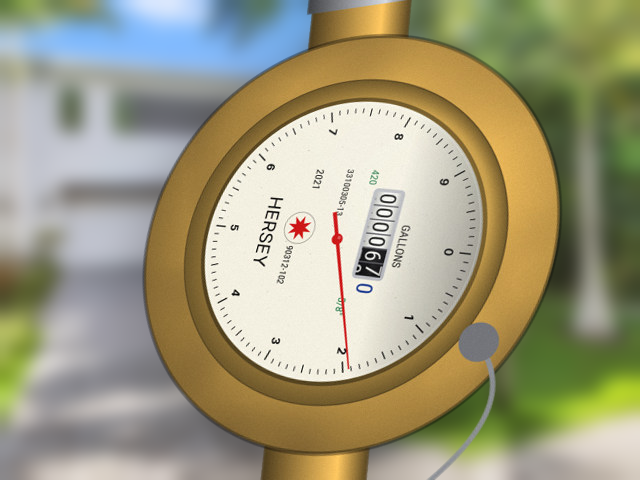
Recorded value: 671.9 gal
